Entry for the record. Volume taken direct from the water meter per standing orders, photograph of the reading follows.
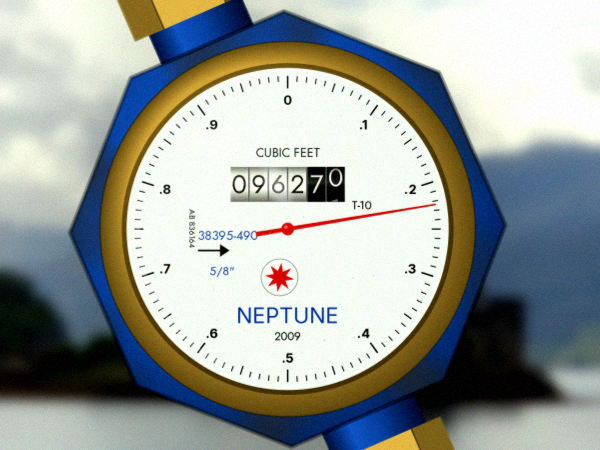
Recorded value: 96270.22 ft³
